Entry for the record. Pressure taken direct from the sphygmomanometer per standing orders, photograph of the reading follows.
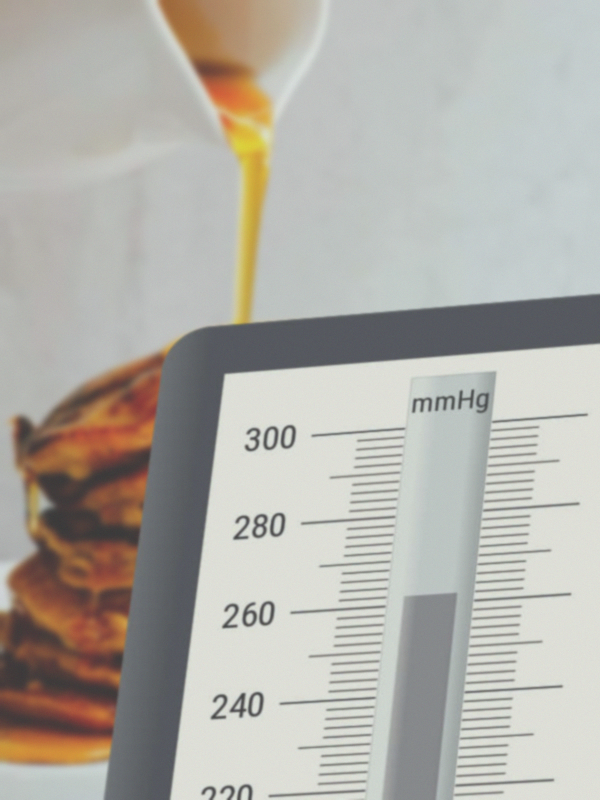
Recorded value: 262 mmHg
